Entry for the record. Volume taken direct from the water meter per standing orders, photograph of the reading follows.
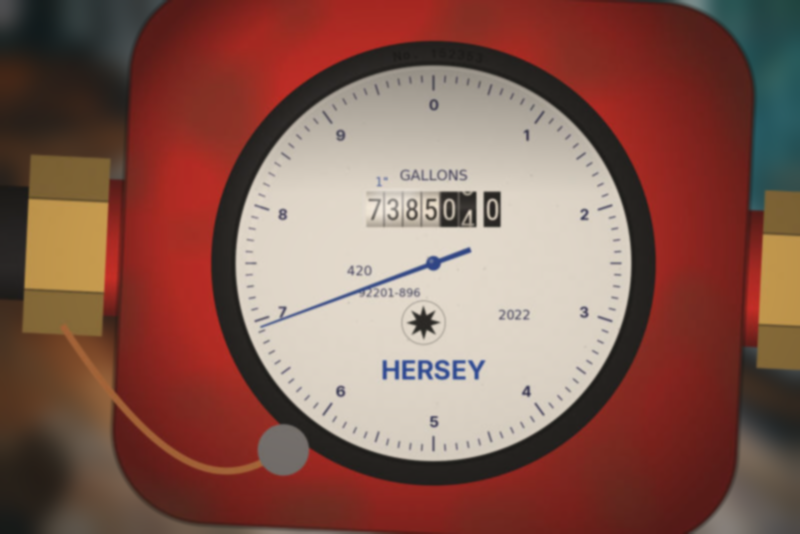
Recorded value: 7385036.9 gal
